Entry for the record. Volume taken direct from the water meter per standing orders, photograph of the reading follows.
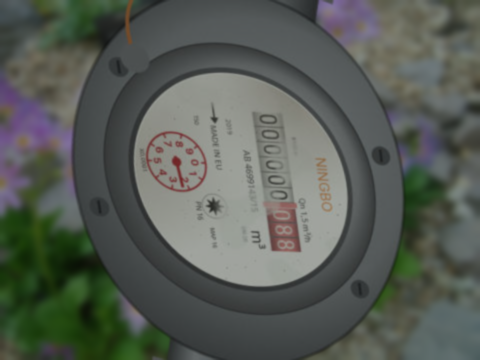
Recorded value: 0.0882 m³
